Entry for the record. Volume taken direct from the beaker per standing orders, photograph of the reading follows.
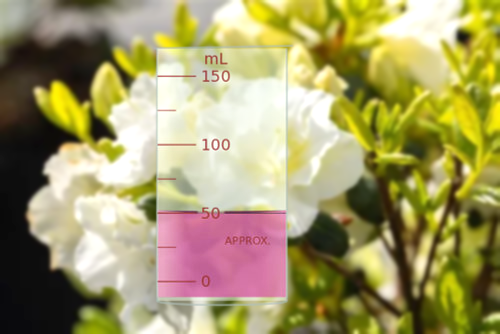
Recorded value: 50 mL
